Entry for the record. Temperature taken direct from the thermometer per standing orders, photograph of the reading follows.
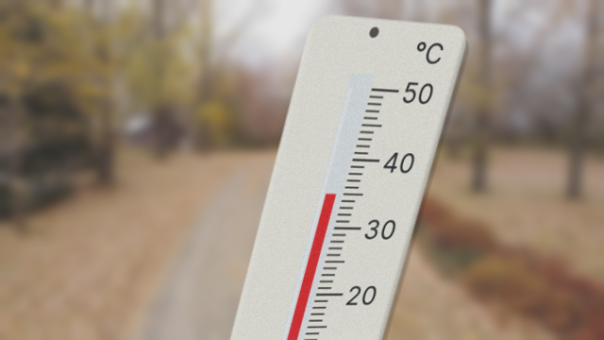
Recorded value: 35 °C
